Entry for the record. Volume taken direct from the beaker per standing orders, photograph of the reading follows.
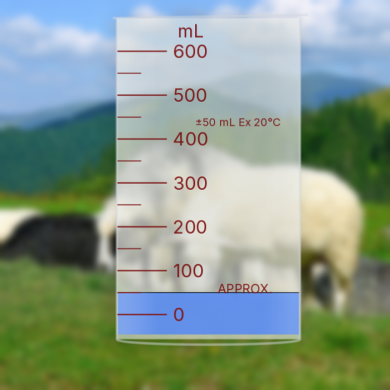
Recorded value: 50 mL
